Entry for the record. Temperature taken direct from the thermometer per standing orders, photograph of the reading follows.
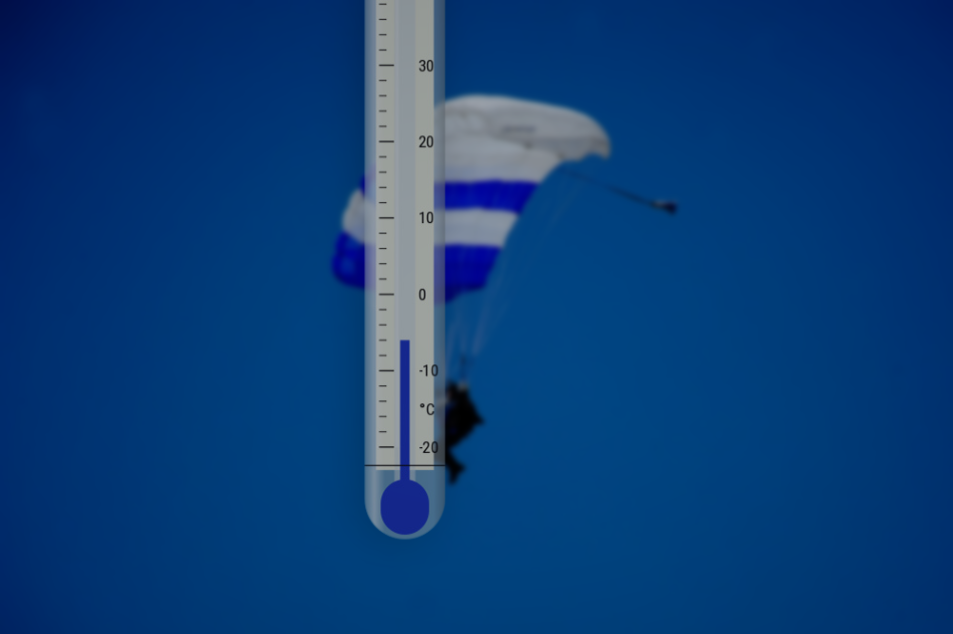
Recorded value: -6 °C
